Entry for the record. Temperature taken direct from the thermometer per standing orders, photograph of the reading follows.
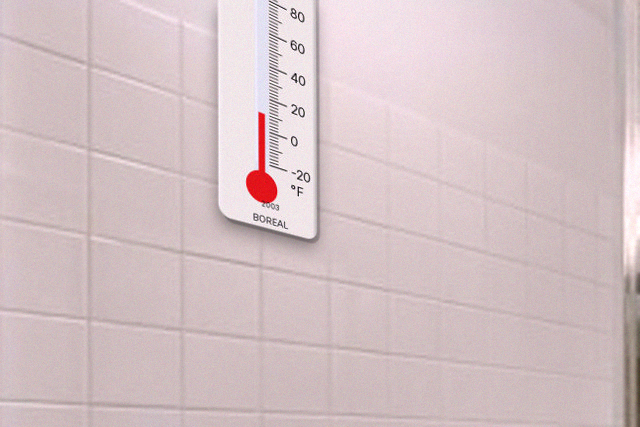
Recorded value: 10 °F
